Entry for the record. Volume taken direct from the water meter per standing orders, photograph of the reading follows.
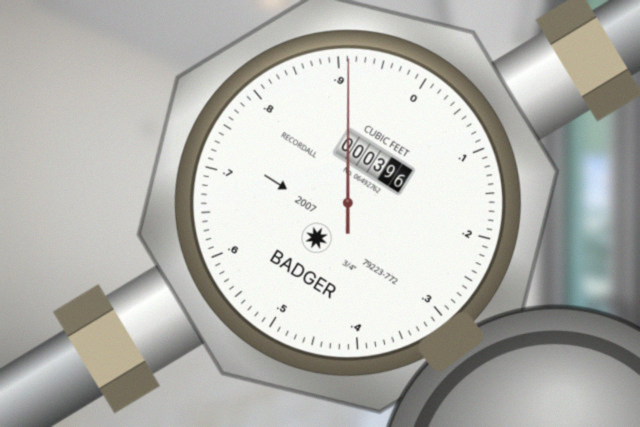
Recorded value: 395.91 ft³
